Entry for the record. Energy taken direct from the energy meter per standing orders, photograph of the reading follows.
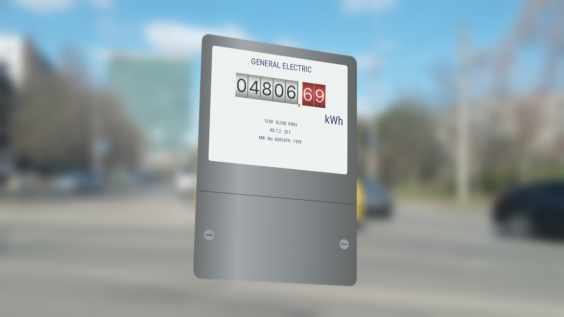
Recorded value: 4806.69 kWh
